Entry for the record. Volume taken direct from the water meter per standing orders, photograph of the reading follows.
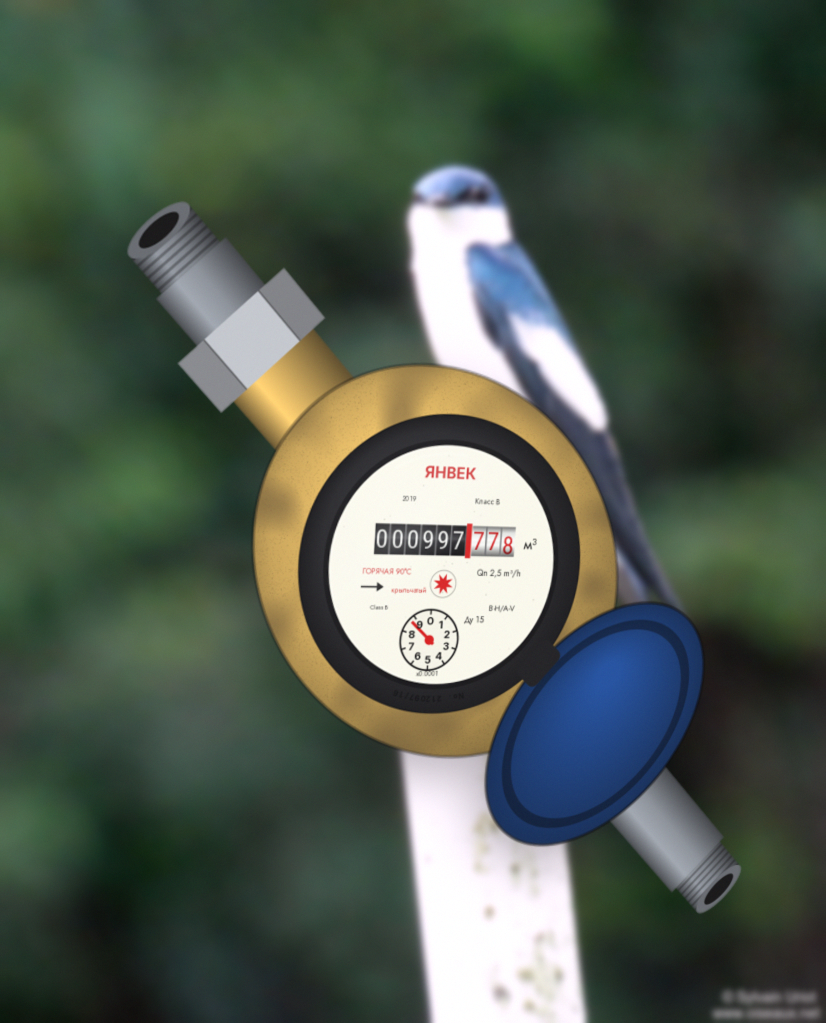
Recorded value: 997.7778 m³
